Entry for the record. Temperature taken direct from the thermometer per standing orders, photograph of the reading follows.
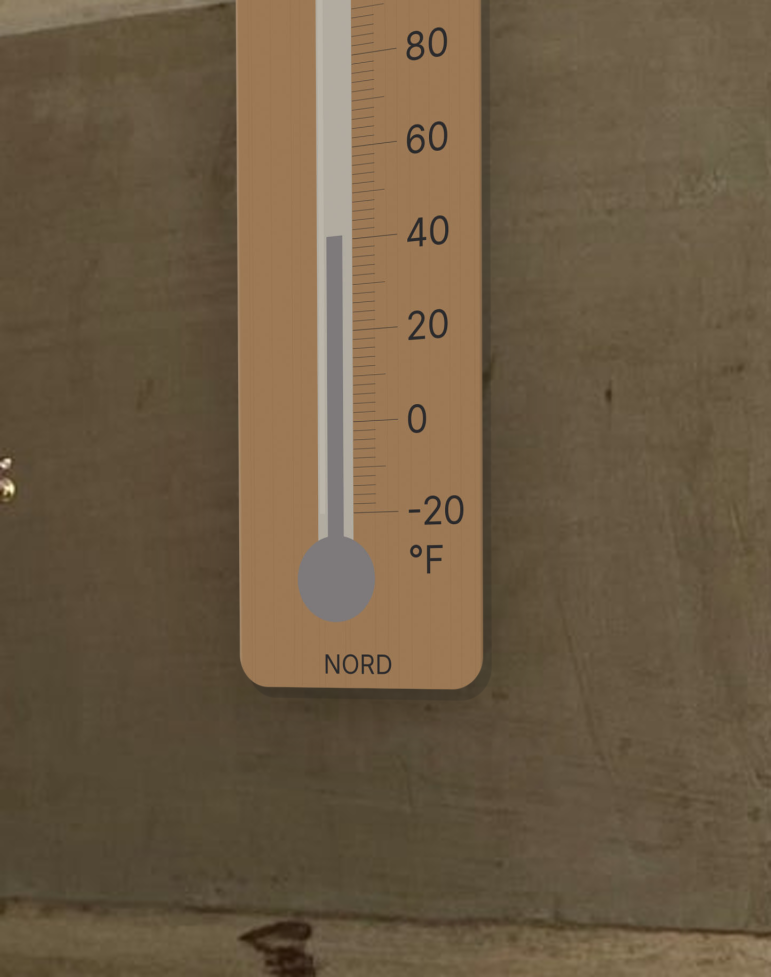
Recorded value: 41 °F
